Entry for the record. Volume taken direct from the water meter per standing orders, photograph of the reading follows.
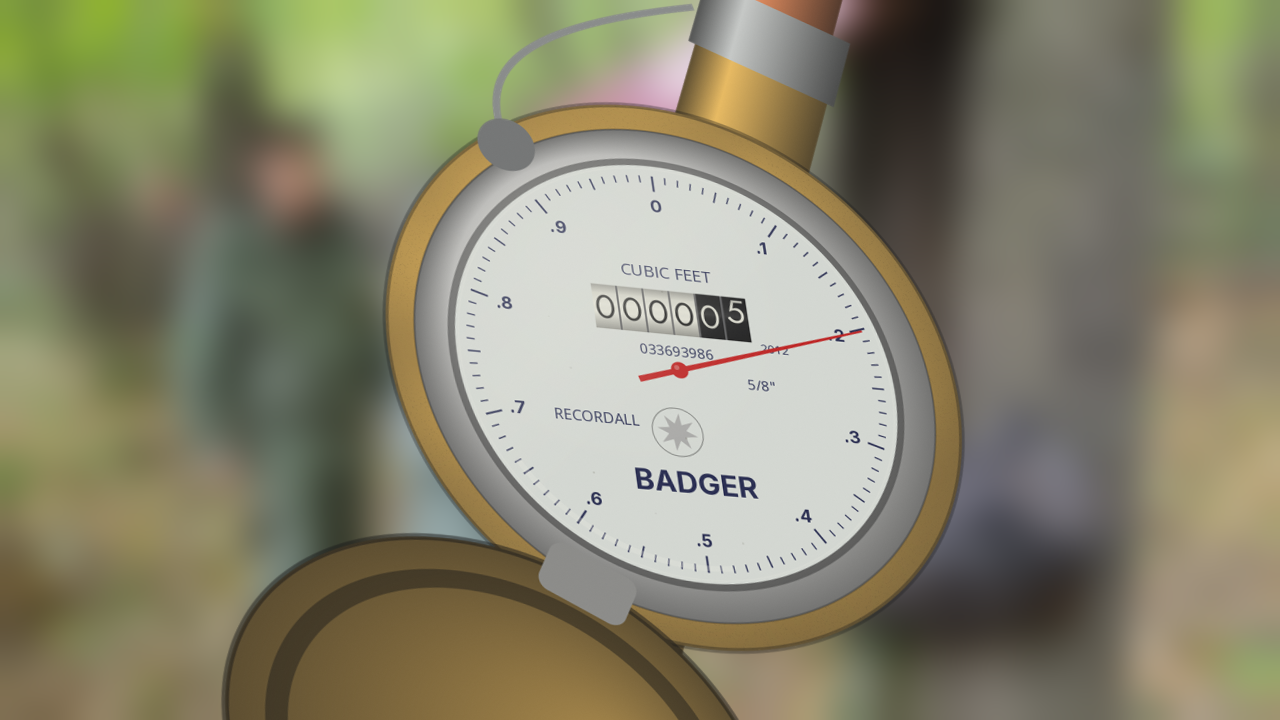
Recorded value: 5.20 ft³
